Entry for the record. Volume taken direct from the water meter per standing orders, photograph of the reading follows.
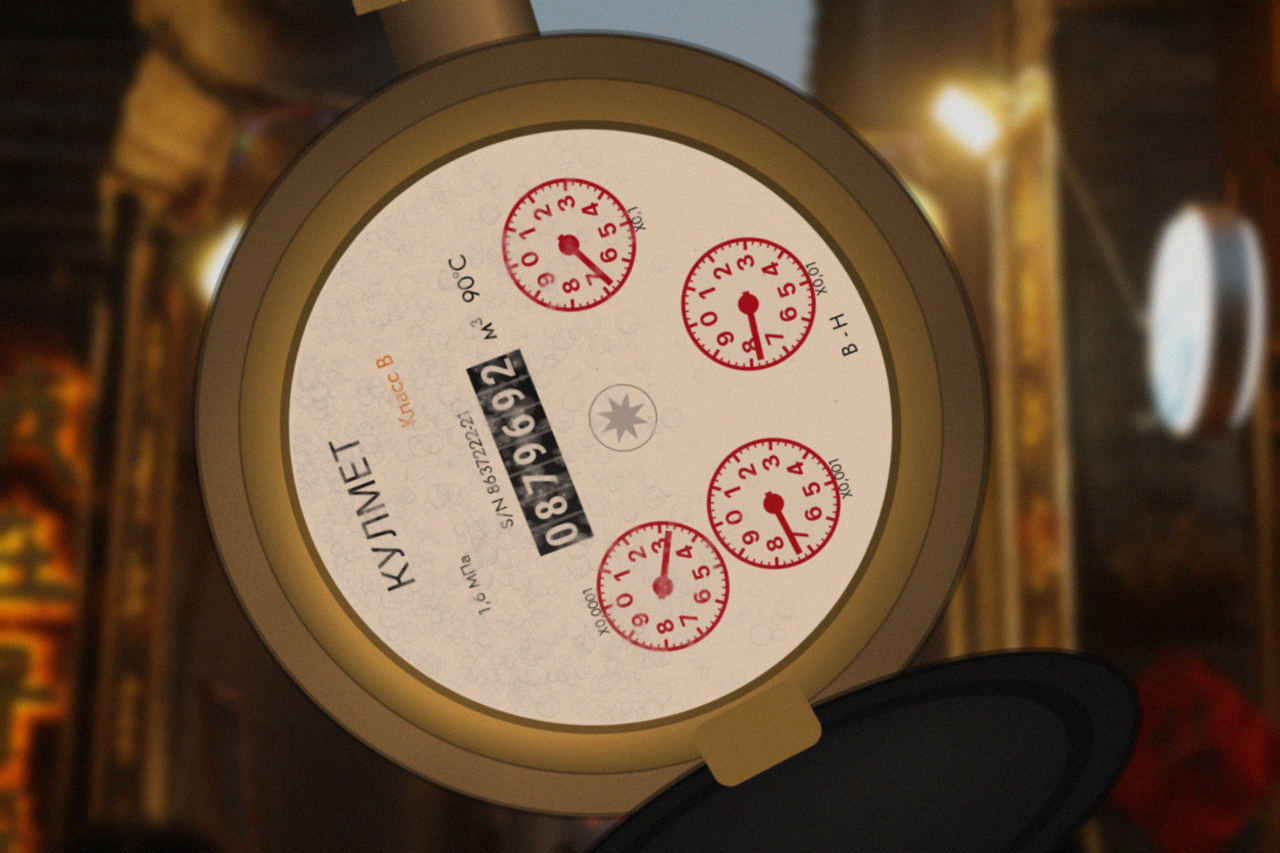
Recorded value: 879692.6773 m³
